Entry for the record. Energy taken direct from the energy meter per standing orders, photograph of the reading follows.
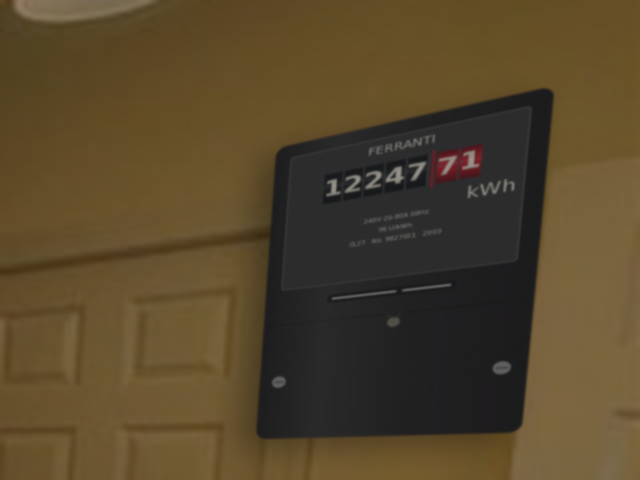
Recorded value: 12247.71 kWh
